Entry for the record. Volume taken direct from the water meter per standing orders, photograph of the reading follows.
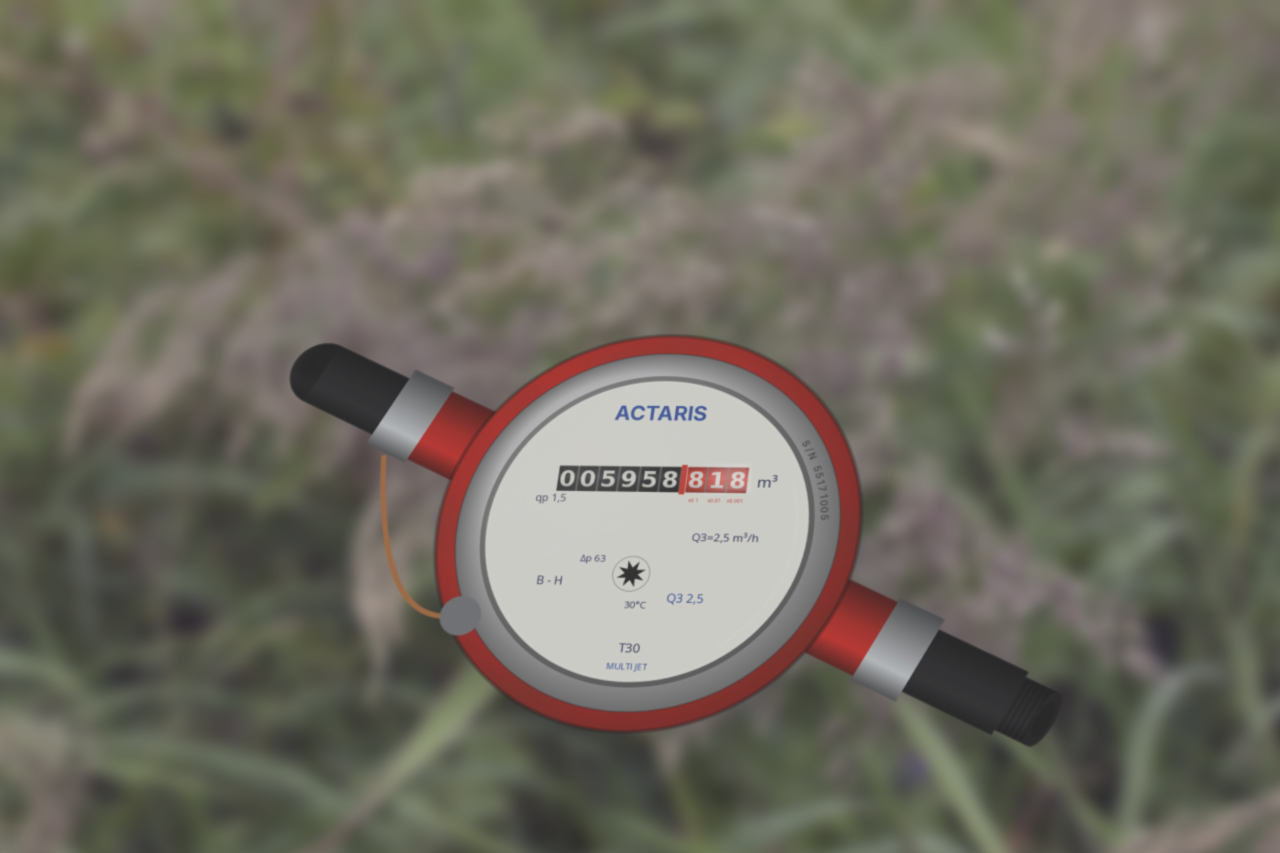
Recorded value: 5958.818 m³
